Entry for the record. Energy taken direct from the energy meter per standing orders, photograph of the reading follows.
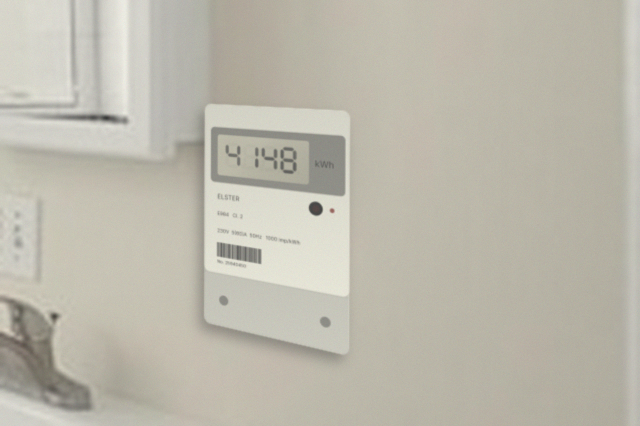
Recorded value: 4148 kWh
